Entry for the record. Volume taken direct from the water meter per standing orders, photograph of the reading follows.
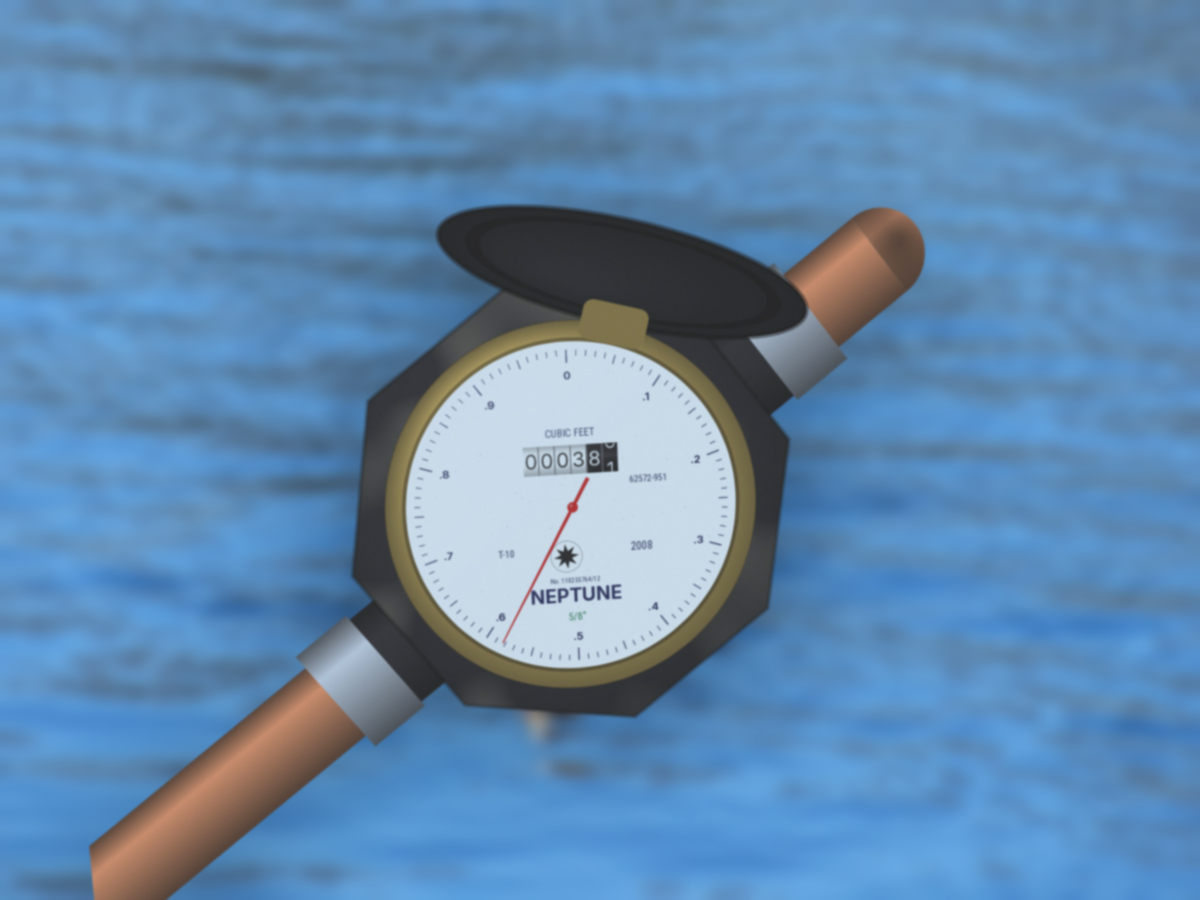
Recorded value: 380.58 ft³
